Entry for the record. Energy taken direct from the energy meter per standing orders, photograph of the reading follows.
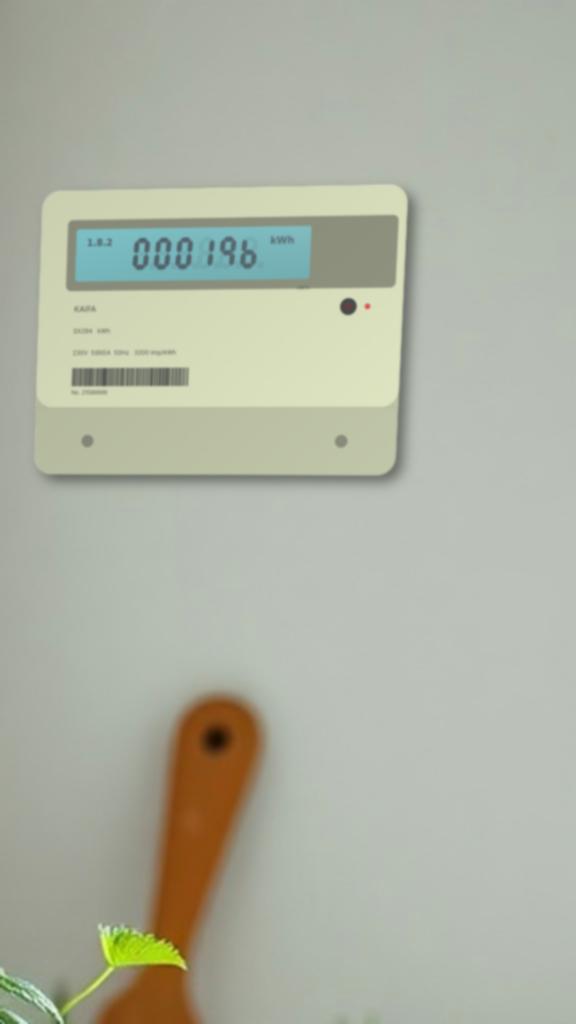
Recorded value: 196 kWh
